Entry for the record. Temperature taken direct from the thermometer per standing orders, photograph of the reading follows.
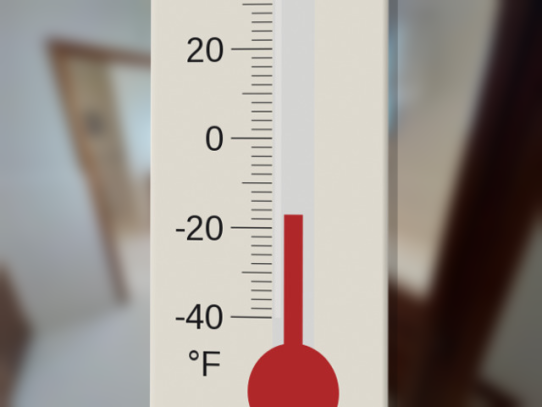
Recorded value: -17 °F
